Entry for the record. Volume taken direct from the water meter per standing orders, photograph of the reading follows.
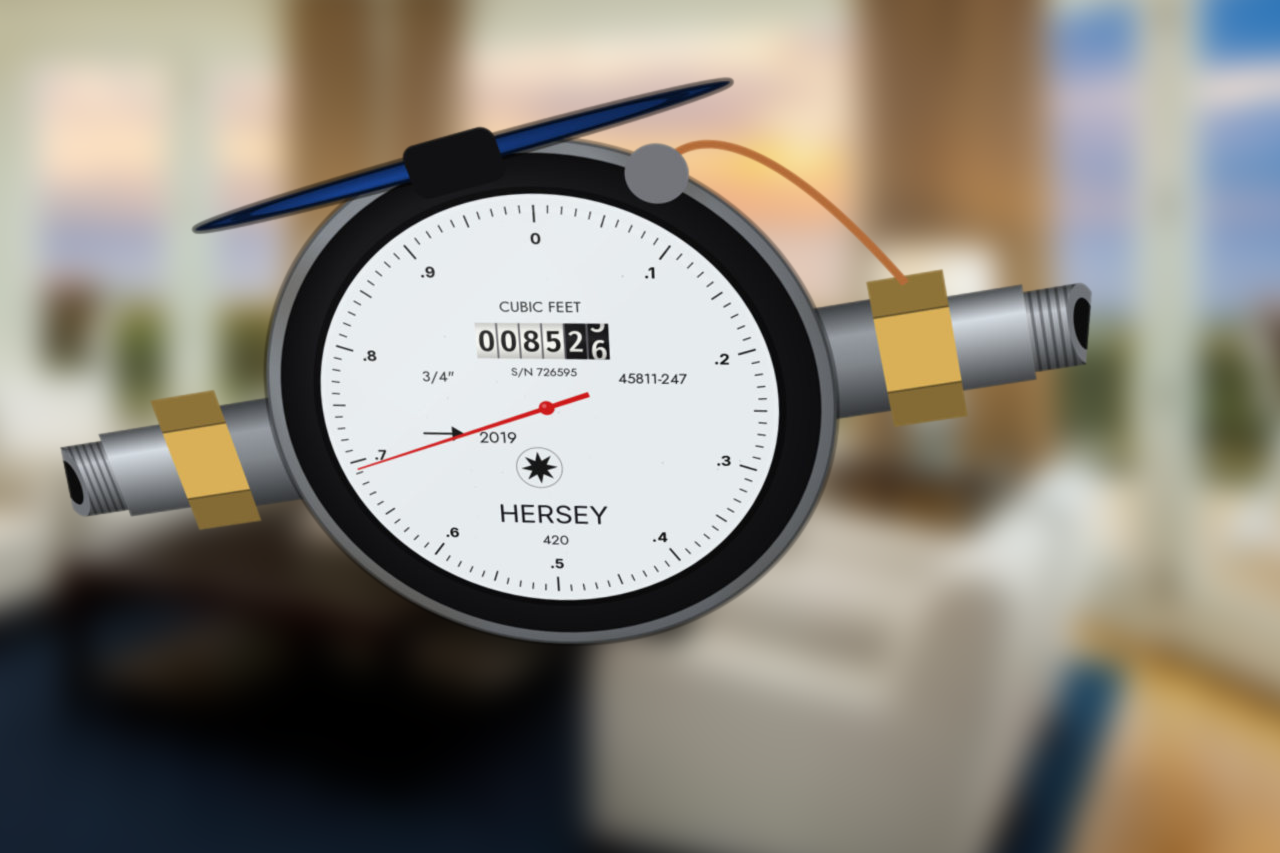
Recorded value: 8525.69 ft³
